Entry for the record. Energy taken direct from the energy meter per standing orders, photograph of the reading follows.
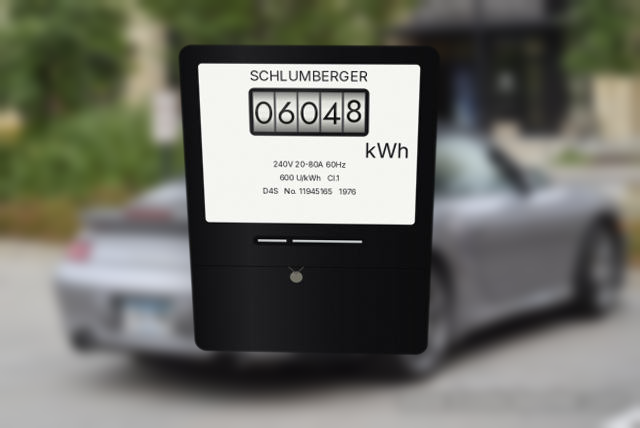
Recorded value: 6048 kWh
